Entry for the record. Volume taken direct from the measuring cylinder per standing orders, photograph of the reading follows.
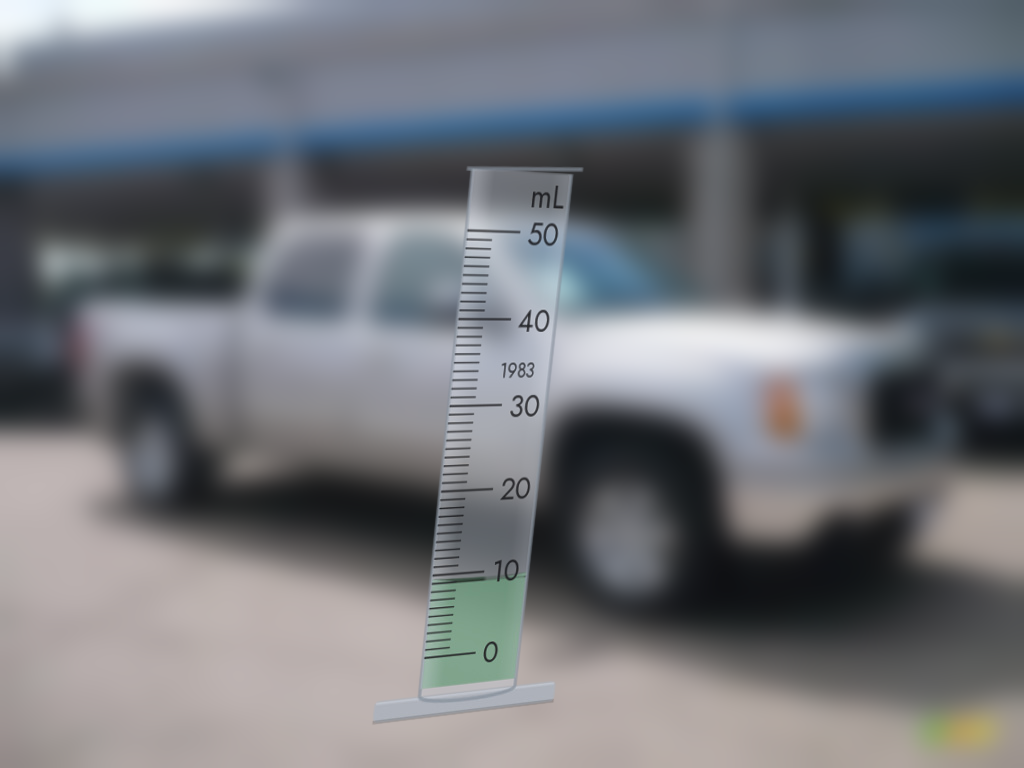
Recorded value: 9 mL
